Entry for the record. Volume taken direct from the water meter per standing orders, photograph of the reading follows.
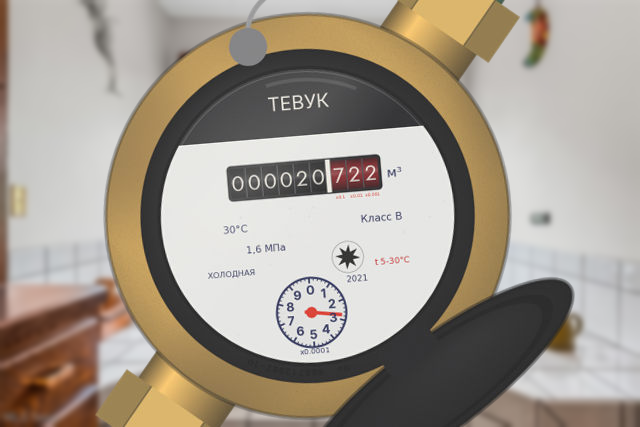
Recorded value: 20.7222 m³
